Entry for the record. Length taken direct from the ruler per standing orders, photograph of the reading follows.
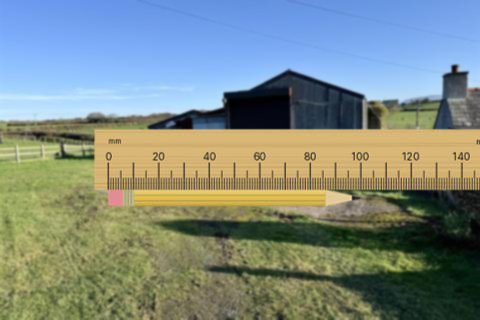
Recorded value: 100 mm
